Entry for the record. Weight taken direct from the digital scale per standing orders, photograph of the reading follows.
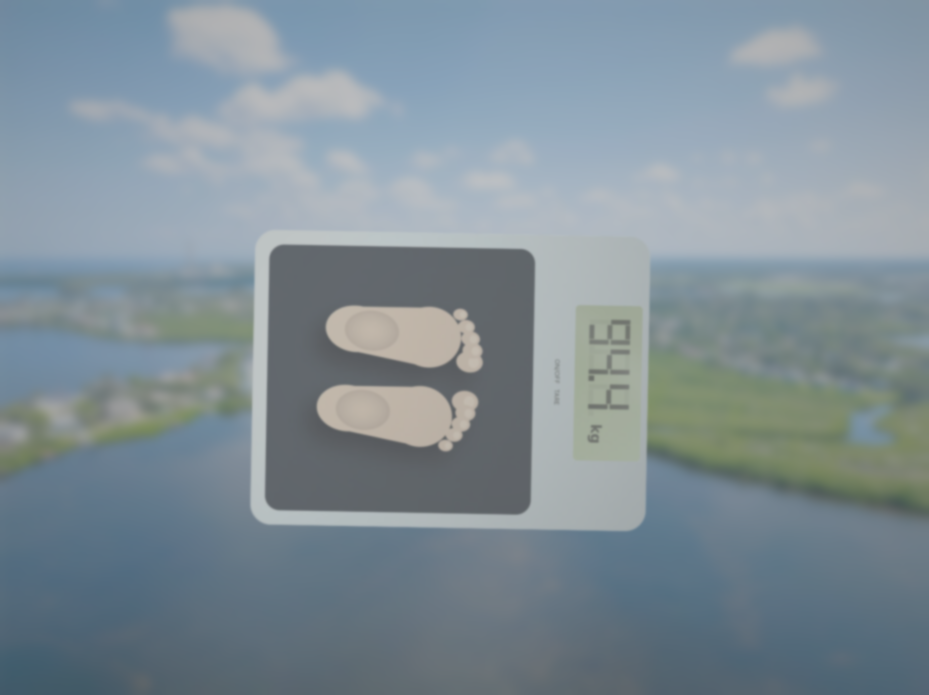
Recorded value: 94.4 kg
